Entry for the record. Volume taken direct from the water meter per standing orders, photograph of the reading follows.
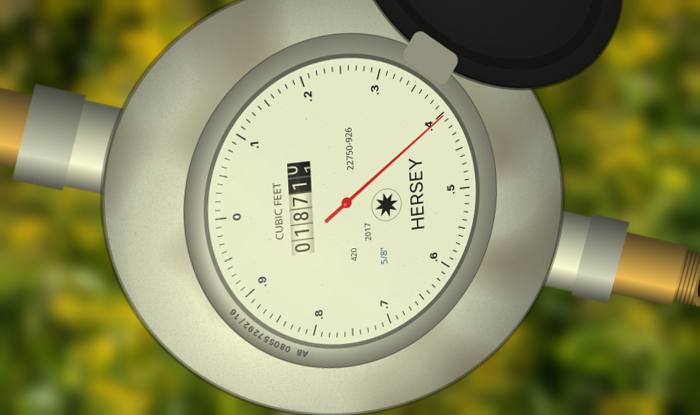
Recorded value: 18710.40 ft³
